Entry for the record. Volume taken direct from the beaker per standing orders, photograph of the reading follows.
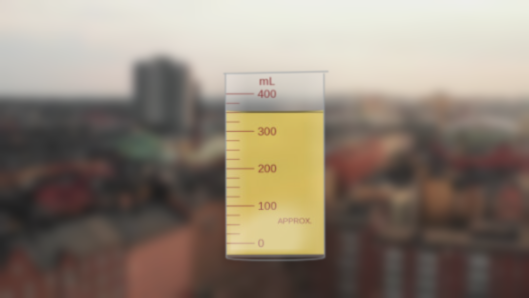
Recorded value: 350 mL
